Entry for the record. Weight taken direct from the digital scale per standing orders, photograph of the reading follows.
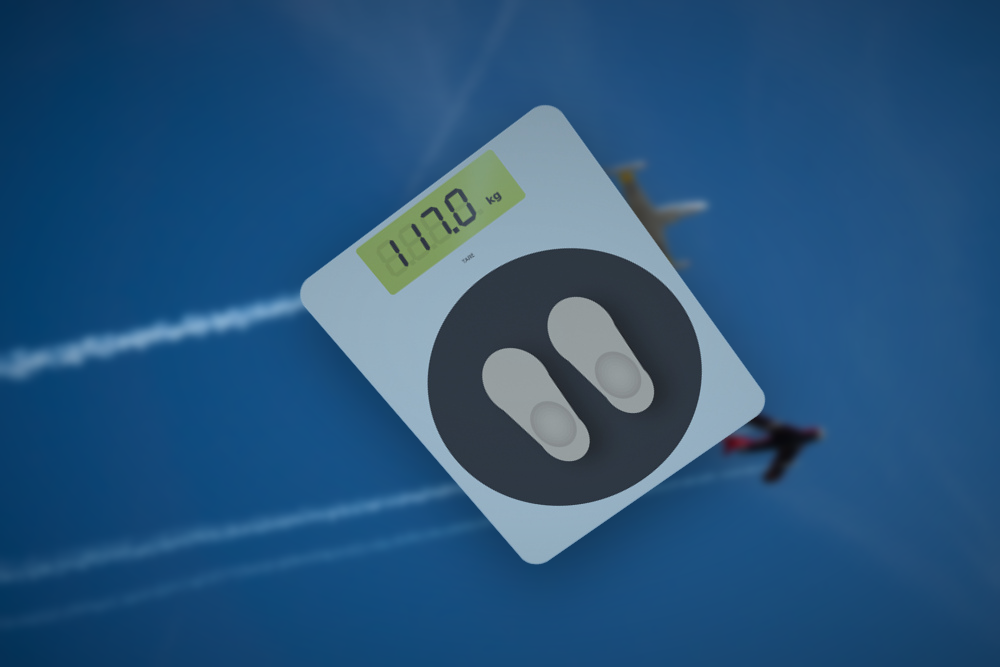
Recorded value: 117.0 kg
